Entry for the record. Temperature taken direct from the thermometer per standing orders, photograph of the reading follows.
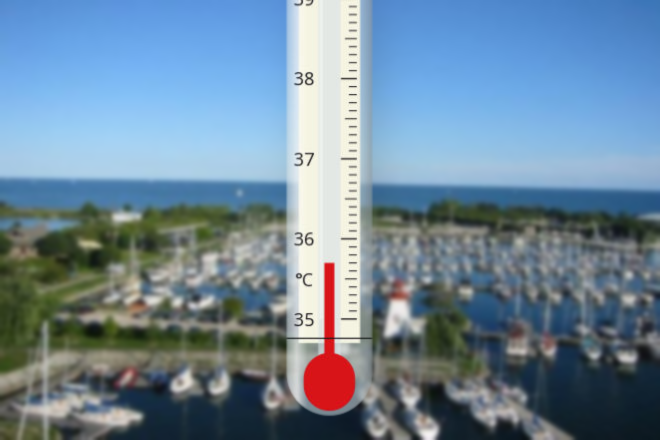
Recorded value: 35.7 °C
